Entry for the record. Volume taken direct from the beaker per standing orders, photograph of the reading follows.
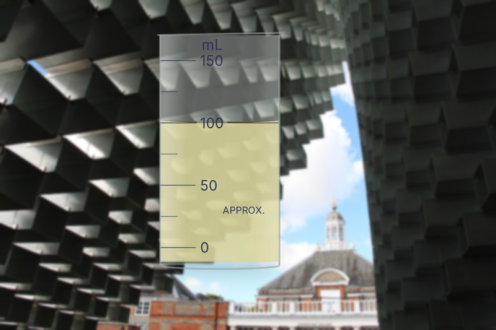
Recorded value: 100 mL
